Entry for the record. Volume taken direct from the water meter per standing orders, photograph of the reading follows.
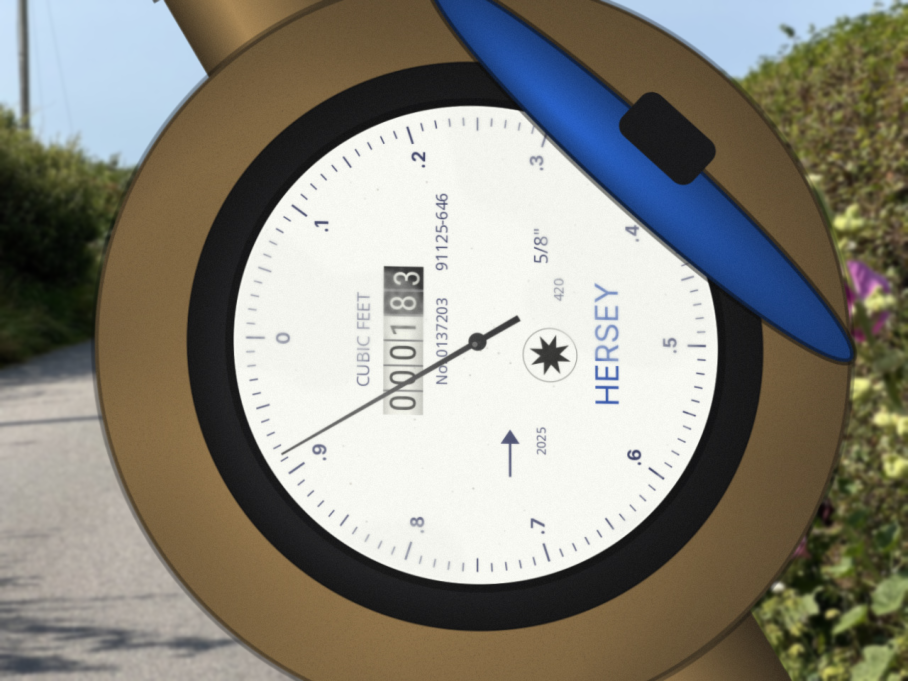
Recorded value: 182.91 ft³
